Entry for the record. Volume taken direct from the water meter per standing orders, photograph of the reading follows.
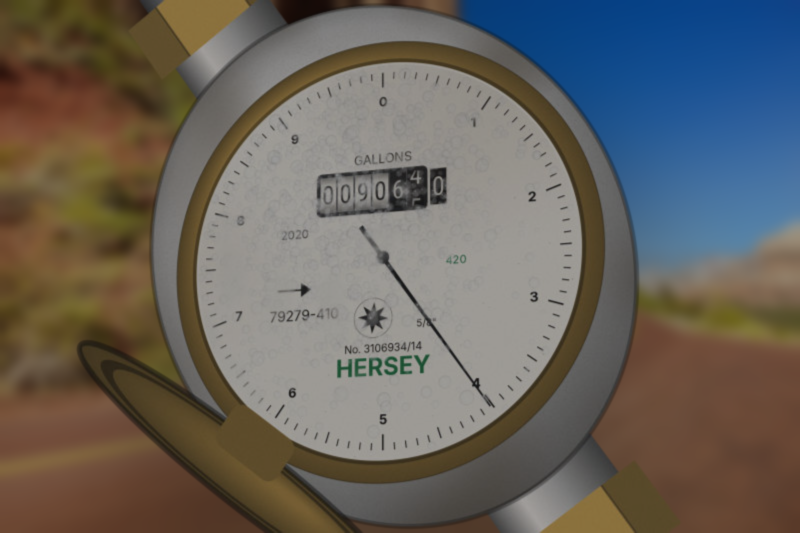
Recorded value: 90644.0 gal
